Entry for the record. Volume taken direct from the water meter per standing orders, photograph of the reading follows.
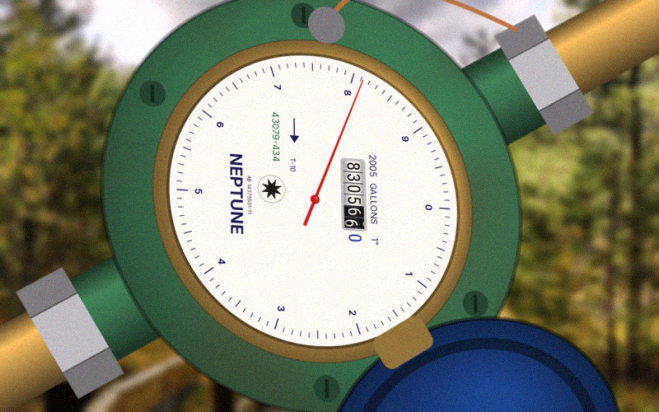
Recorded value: 8305658.1 gal
